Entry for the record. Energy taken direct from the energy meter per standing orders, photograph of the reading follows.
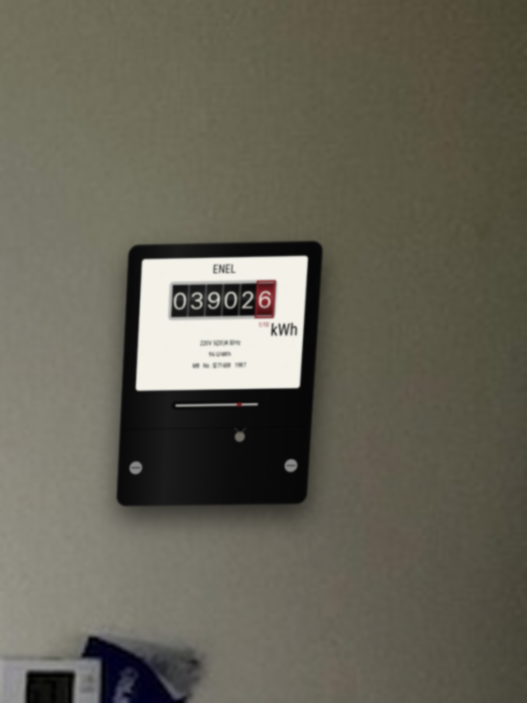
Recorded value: 3902.6 kWh
